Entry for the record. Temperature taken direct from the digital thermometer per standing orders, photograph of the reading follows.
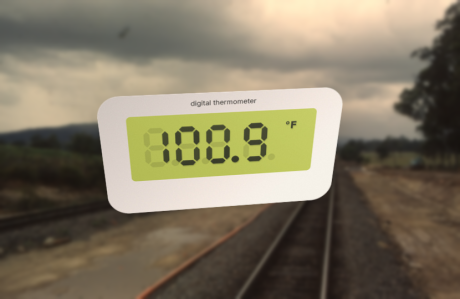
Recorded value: 100.9 °F
